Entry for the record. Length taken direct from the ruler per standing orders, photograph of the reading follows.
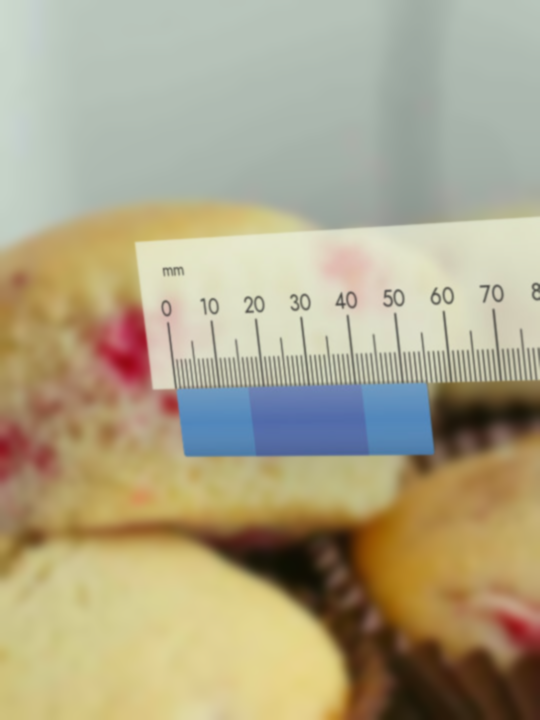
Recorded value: 55 mm
